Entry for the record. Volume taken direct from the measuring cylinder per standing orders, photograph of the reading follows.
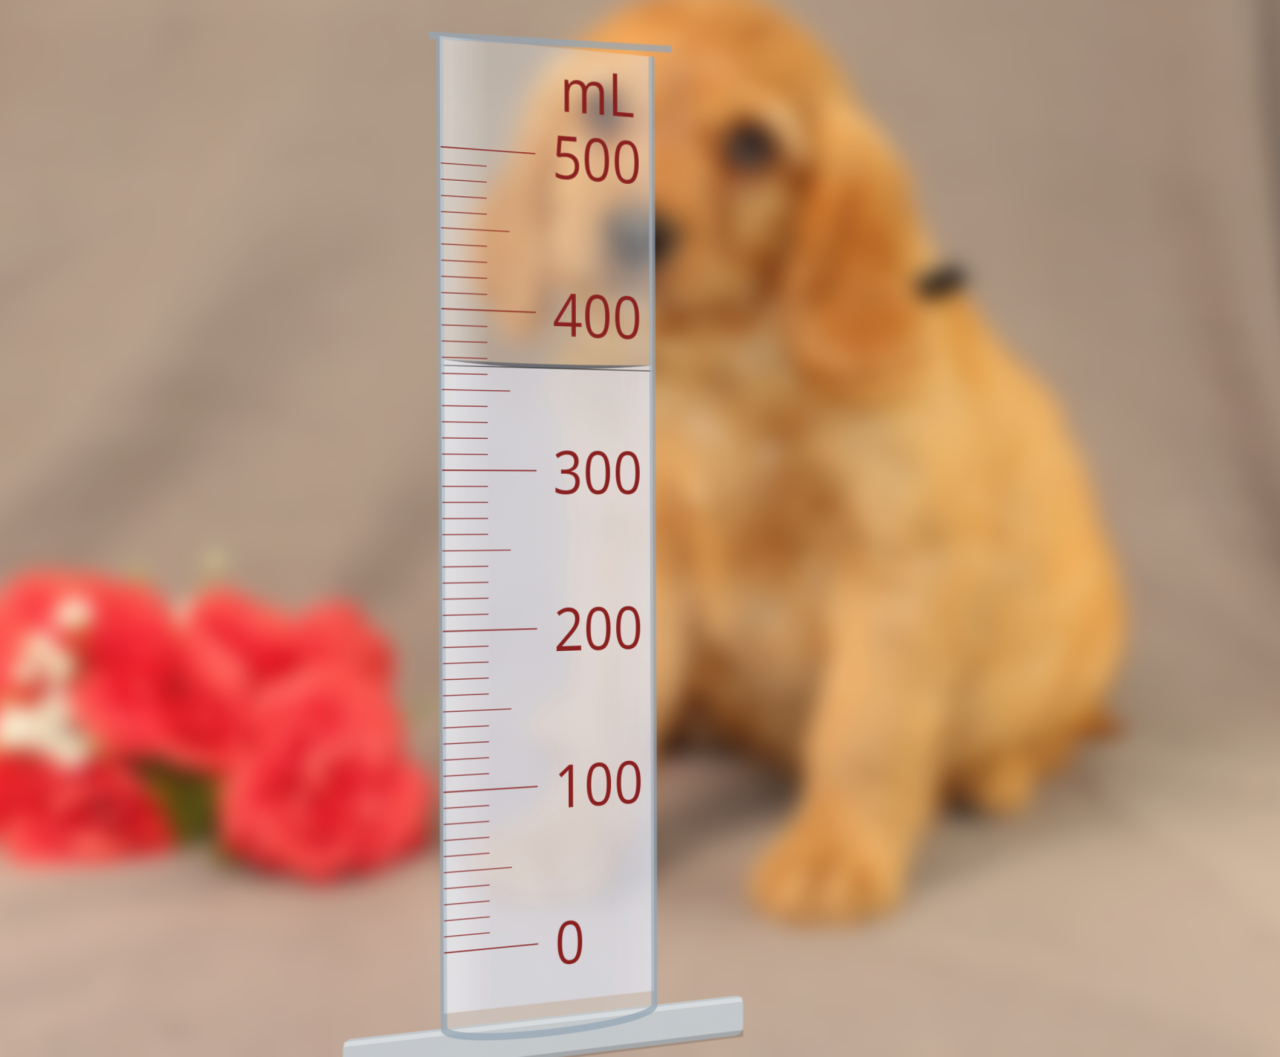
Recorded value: 365 mL
